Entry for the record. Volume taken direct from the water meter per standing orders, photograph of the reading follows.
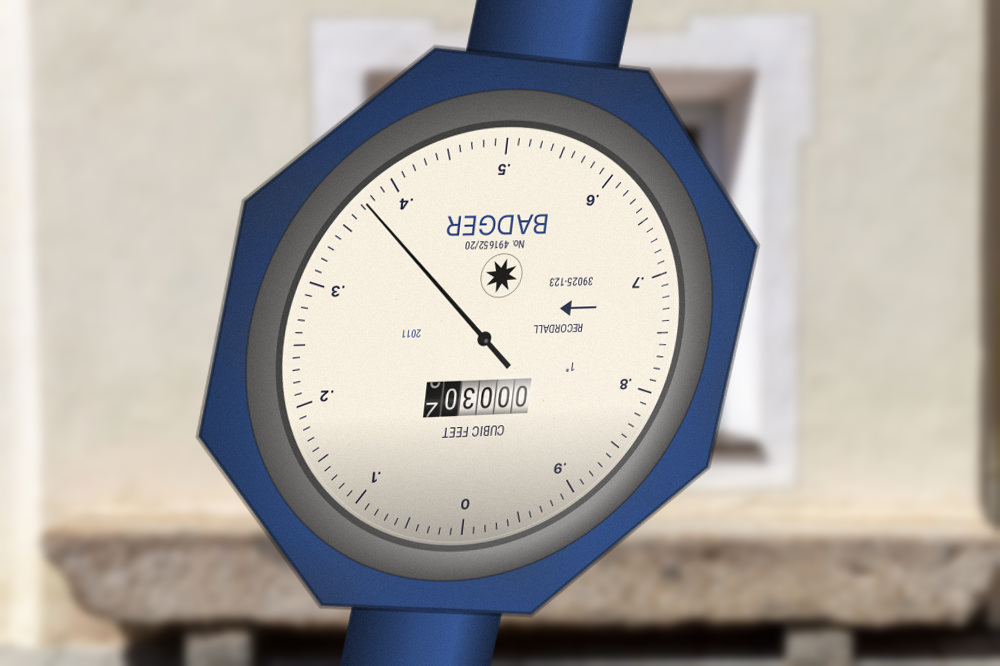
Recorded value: 302.37 ft³
